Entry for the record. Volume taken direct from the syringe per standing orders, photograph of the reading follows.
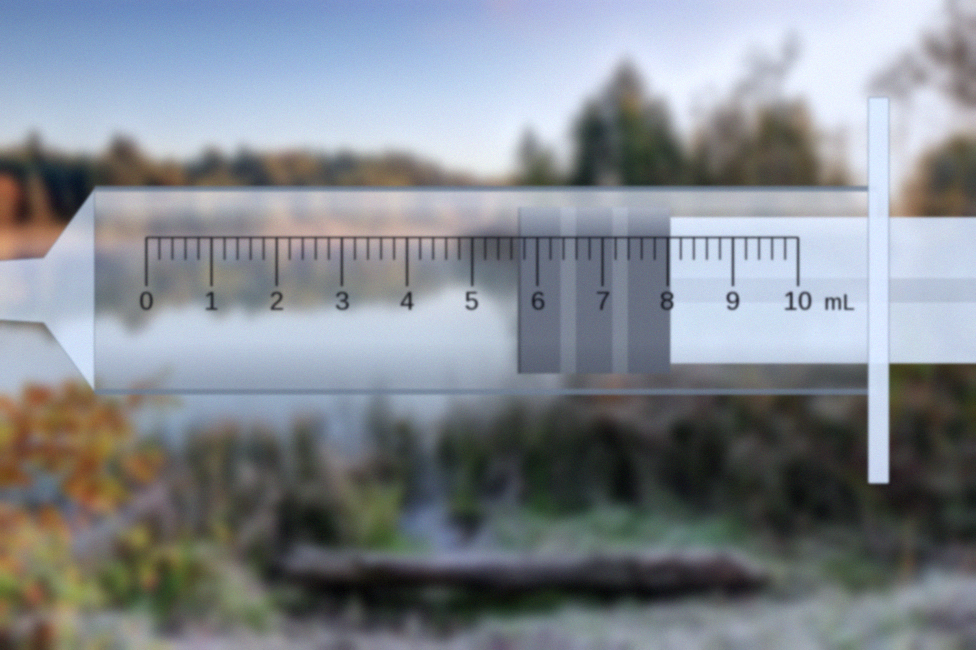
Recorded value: 5.7 mL
